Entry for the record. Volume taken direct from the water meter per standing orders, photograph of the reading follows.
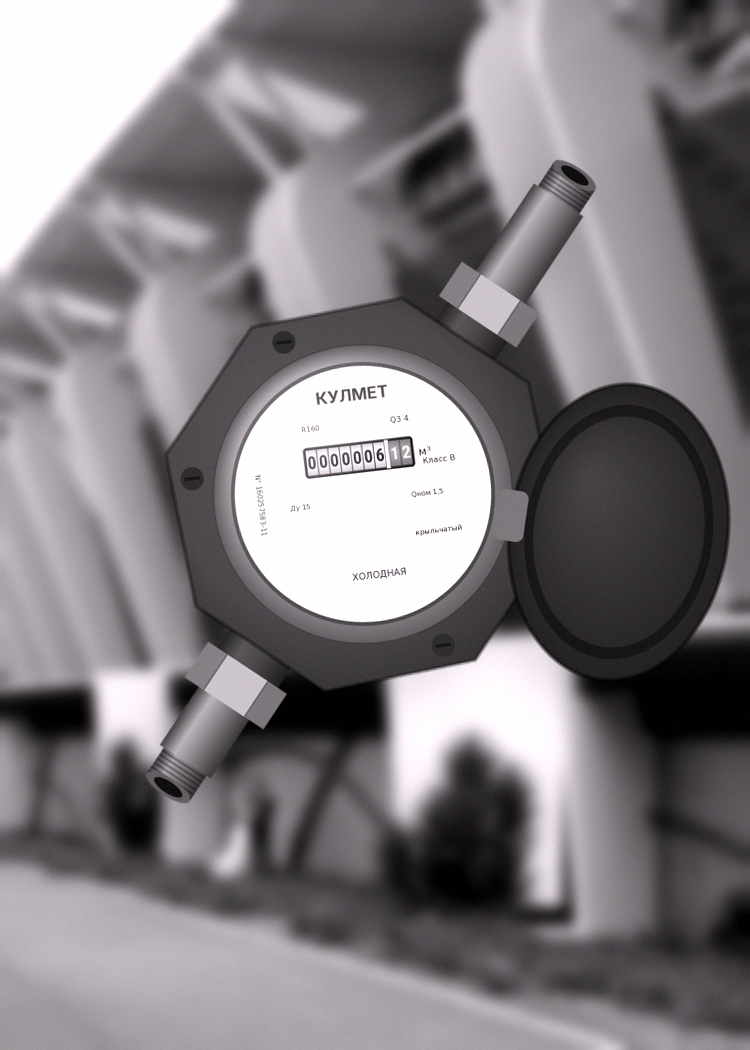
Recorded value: 6.12 m³
